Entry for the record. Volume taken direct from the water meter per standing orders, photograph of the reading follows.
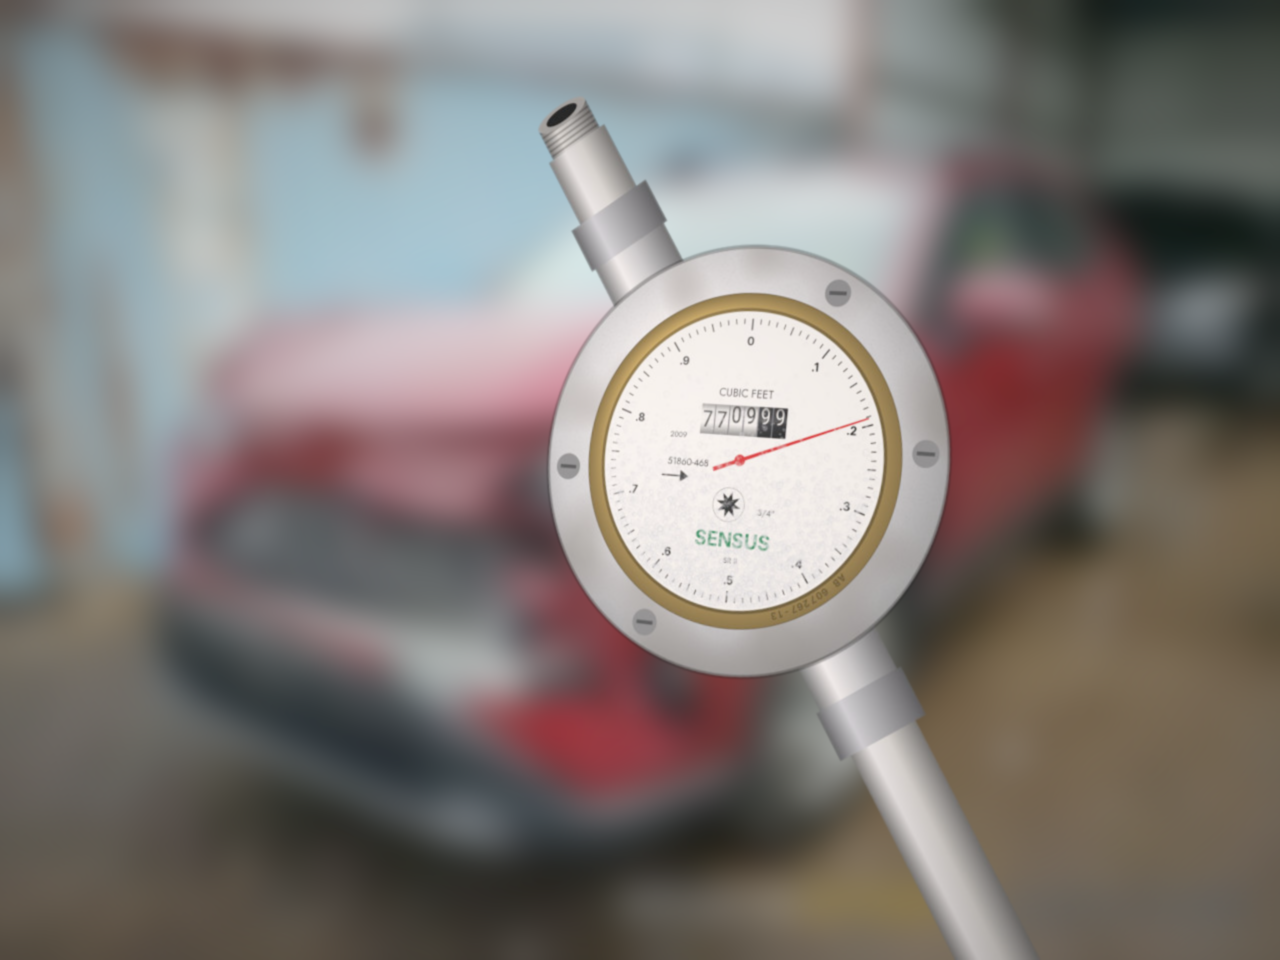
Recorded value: 770999.19 ft³
